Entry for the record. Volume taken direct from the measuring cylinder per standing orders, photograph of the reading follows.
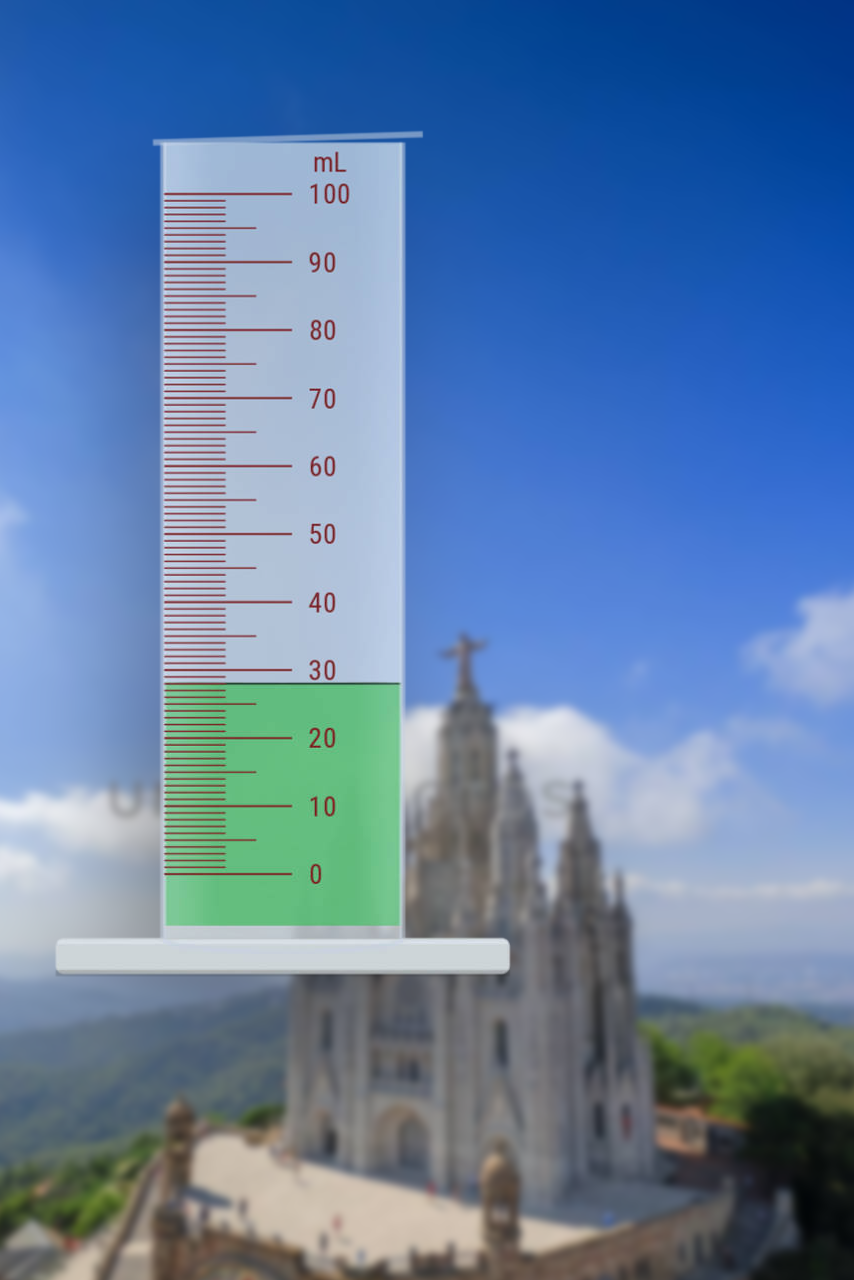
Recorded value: 28 mL
